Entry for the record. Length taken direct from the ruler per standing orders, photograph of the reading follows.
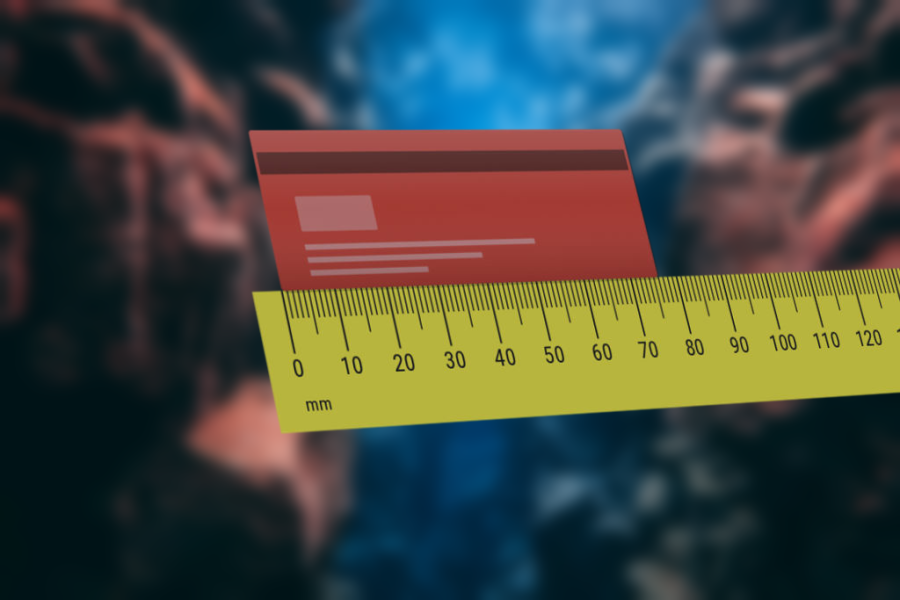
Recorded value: 76 mm
